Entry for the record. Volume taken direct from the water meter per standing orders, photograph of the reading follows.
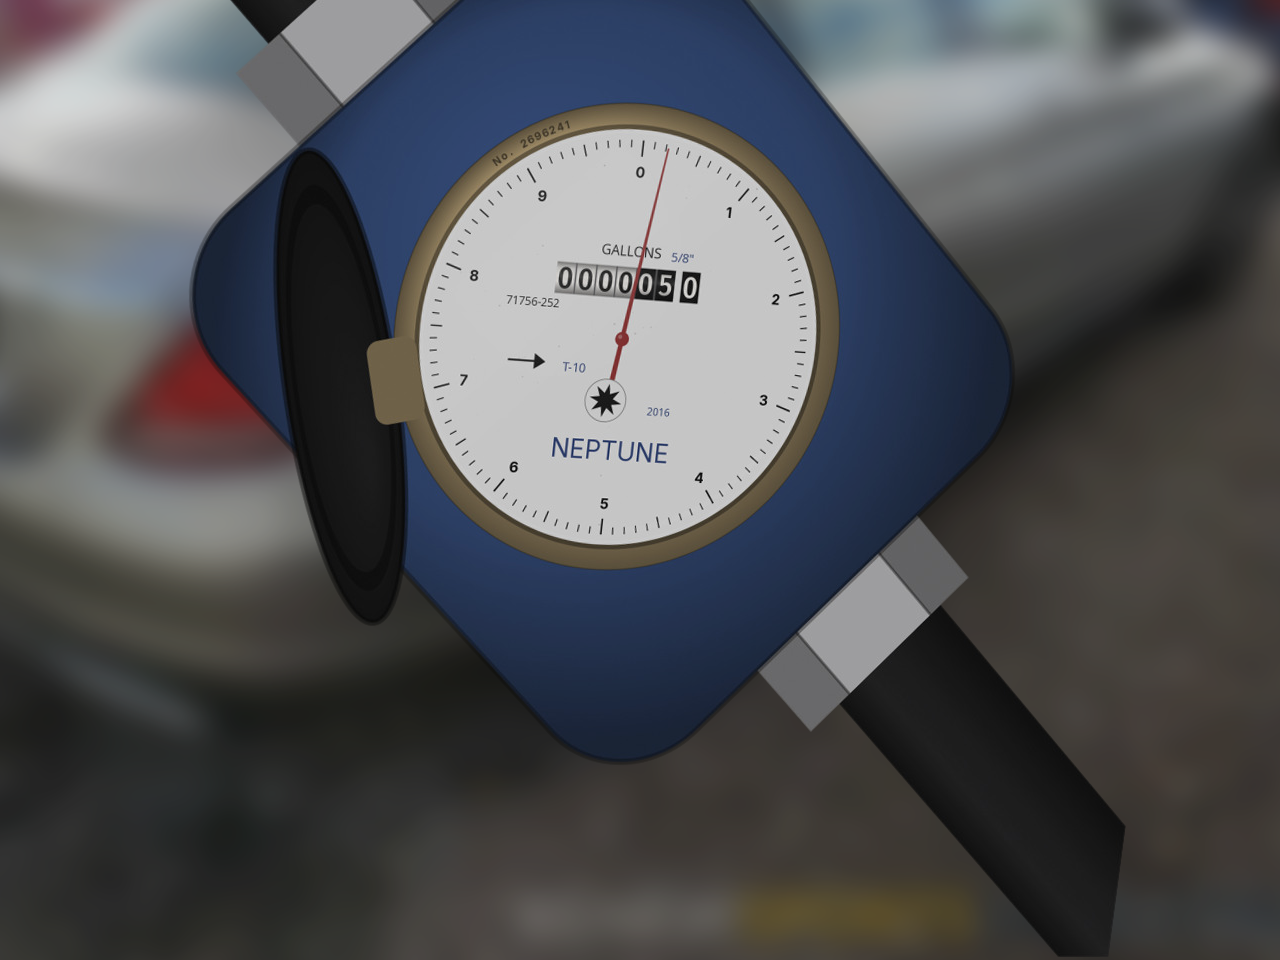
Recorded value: 50.2 gal
